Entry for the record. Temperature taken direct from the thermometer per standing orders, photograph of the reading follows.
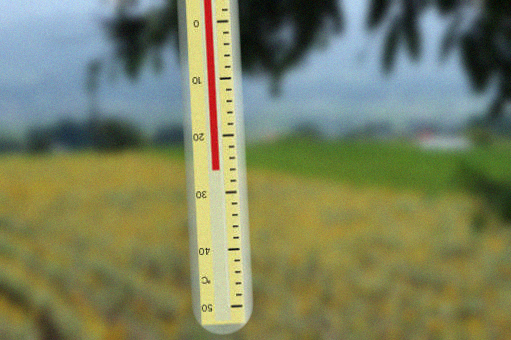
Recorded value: 26 °C
